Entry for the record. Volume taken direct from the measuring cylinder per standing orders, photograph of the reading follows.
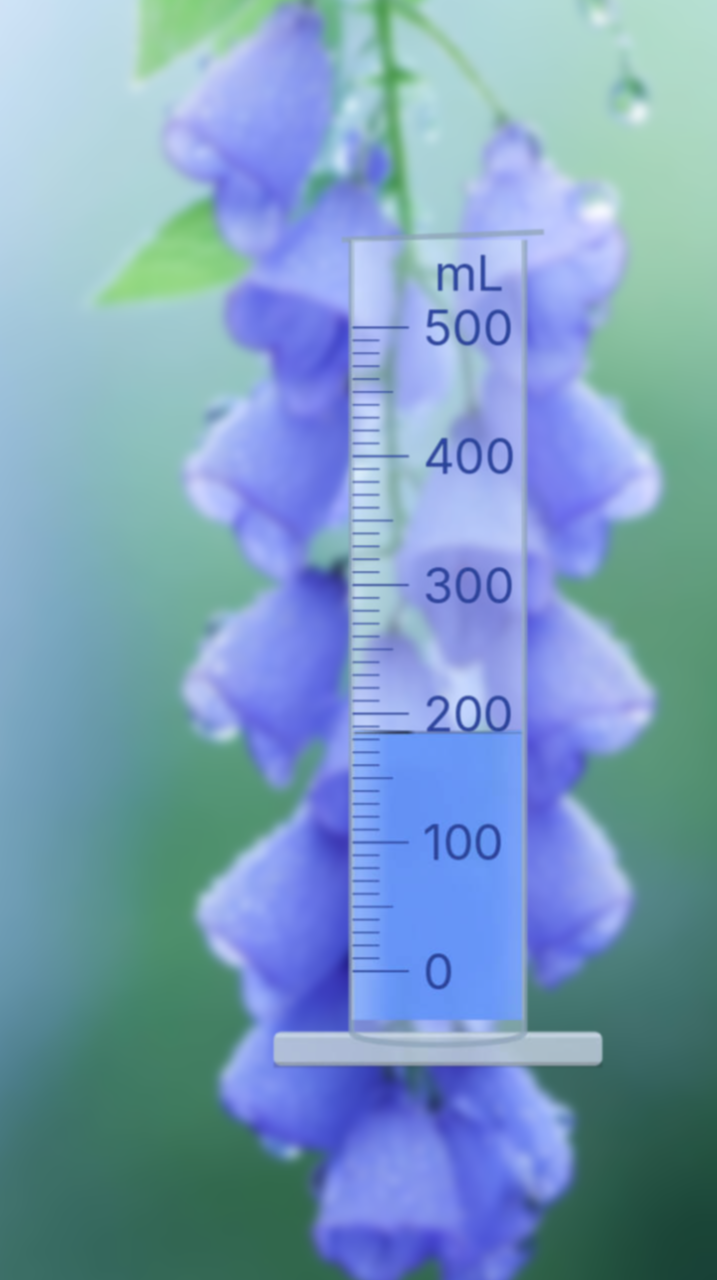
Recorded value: 185 mL
